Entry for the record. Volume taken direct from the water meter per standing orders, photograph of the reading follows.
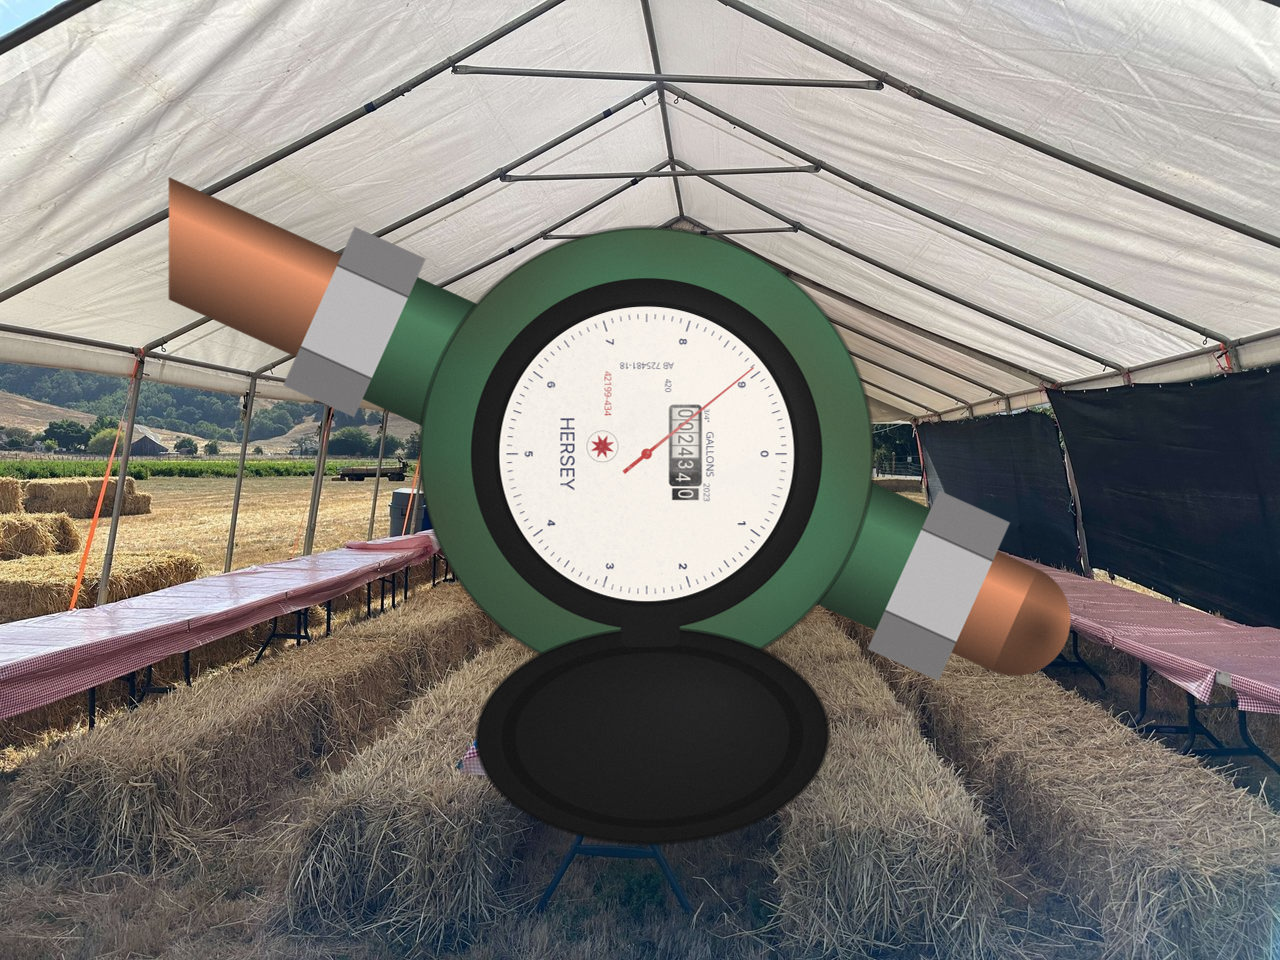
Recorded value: 24338.9 gal
